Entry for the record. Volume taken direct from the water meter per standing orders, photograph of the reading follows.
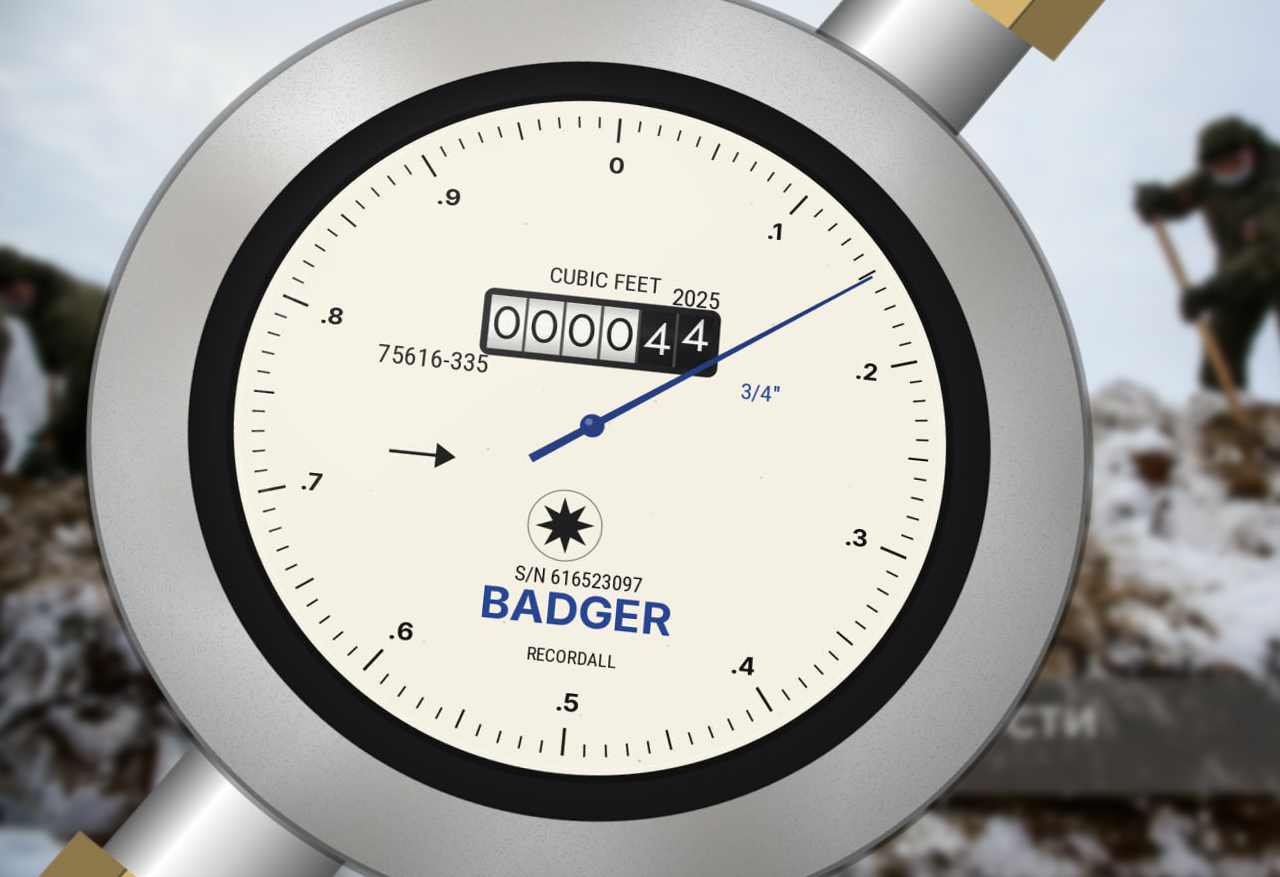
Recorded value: 44.15 ft³
